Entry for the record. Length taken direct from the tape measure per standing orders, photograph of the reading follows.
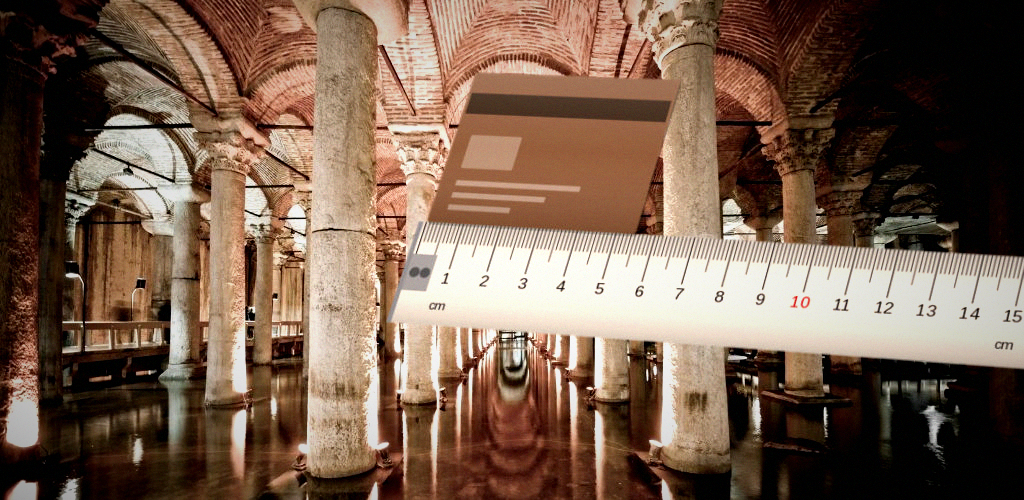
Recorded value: 5.5 cm
